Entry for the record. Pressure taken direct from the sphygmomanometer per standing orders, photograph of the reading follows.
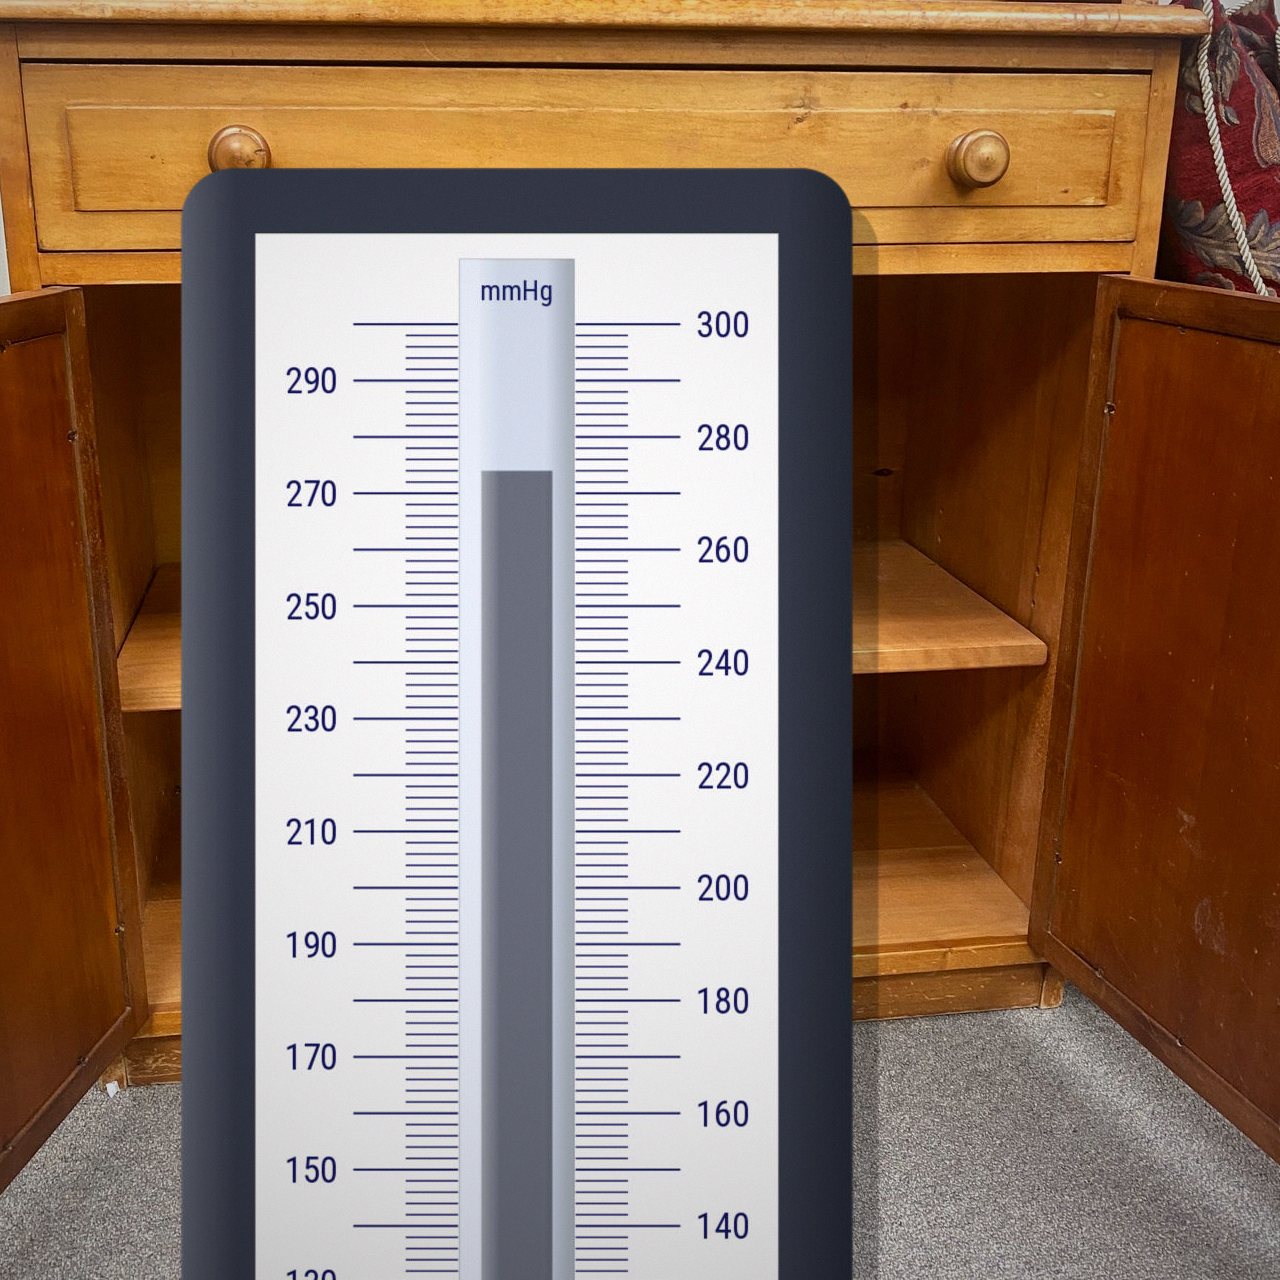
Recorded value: 274 mmHg
